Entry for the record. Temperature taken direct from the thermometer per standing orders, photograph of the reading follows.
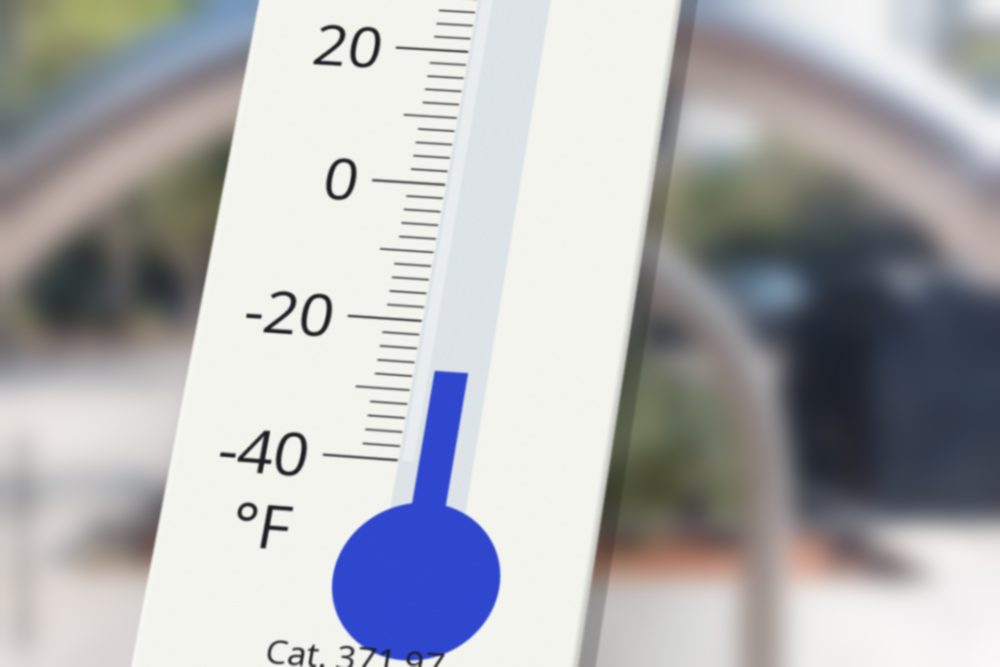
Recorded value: -27 °F
